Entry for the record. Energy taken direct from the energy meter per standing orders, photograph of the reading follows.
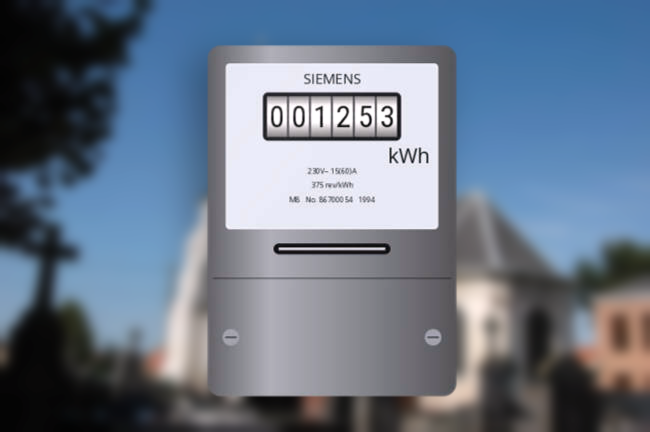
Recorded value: 1253 kWh
